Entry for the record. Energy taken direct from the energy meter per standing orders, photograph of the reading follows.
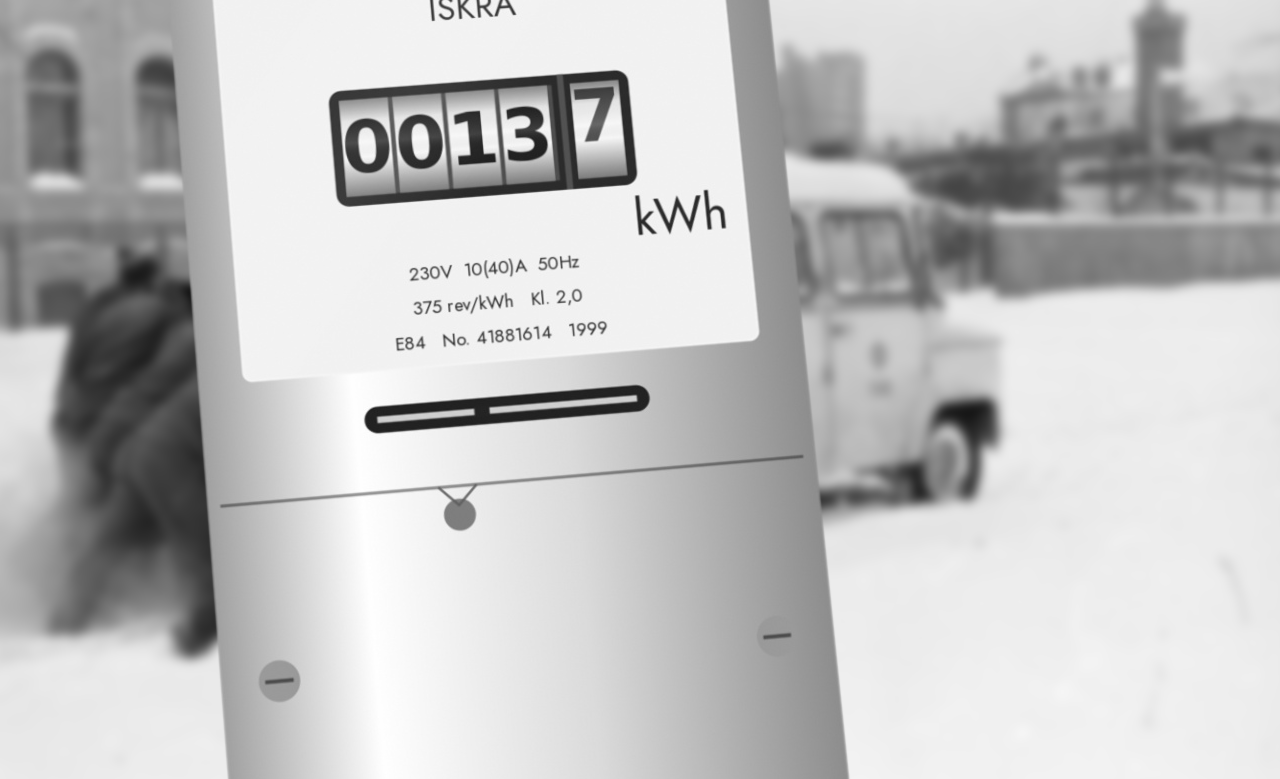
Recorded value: 13.7 kWh
